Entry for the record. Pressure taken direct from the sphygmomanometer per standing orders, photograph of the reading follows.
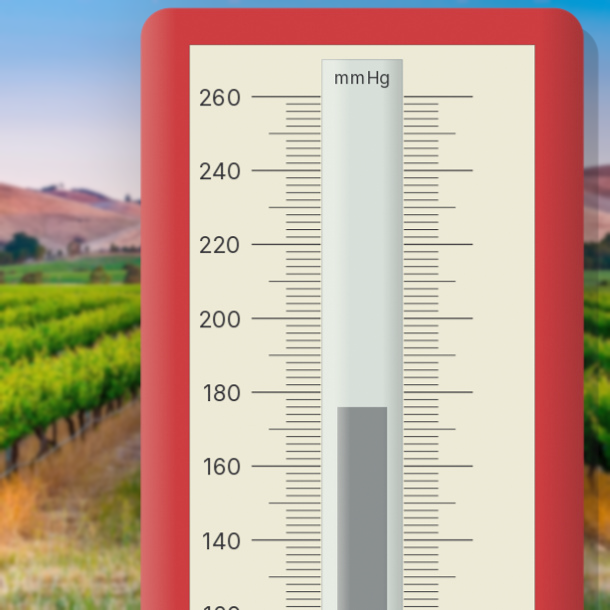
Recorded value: 176 mmHg
